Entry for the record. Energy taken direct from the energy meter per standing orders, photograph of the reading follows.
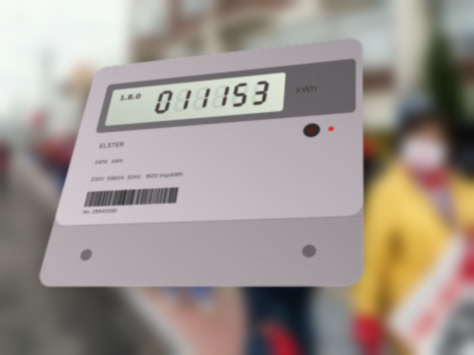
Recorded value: 11153 kWh
